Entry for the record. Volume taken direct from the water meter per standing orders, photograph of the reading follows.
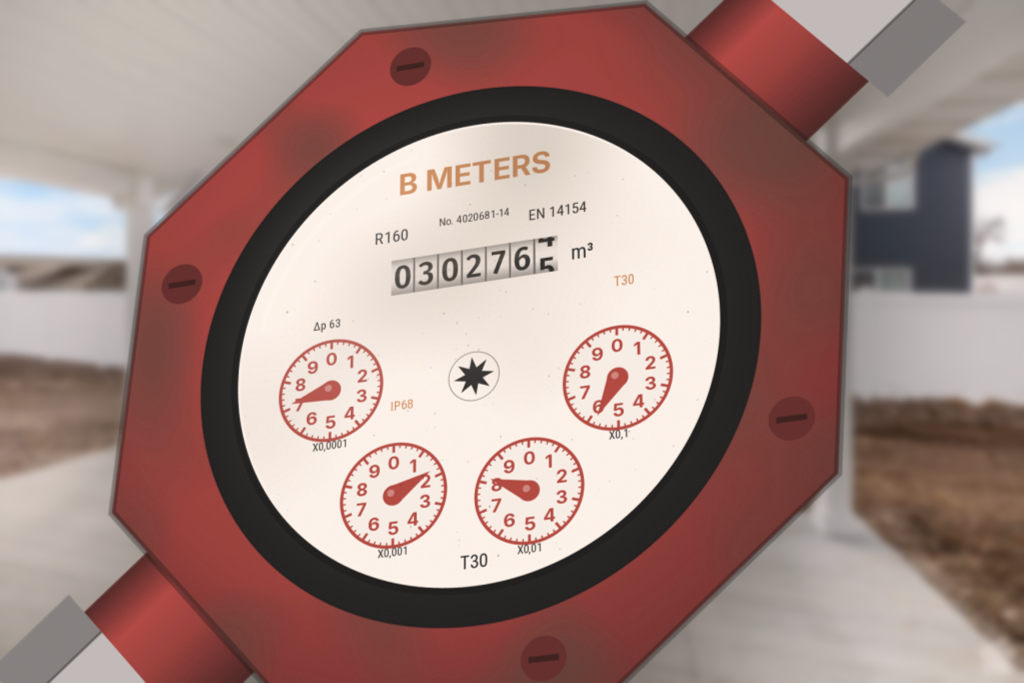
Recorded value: 302764.5817 m³
